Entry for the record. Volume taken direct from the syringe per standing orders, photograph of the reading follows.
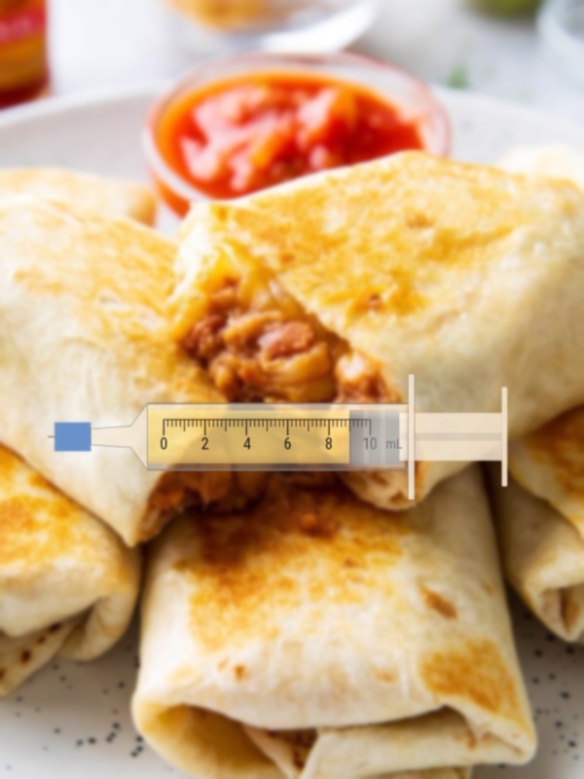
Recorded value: 9 mL
